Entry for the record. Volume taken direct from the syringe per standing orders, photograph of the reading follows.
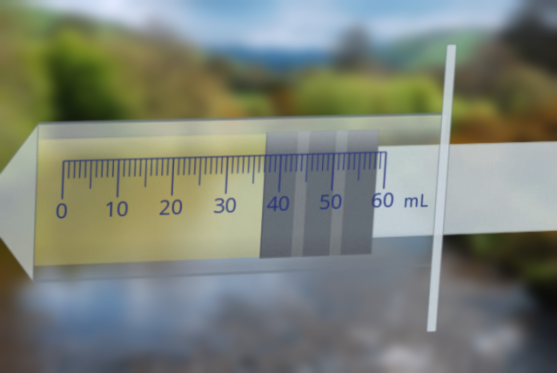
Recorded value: 37 mL
